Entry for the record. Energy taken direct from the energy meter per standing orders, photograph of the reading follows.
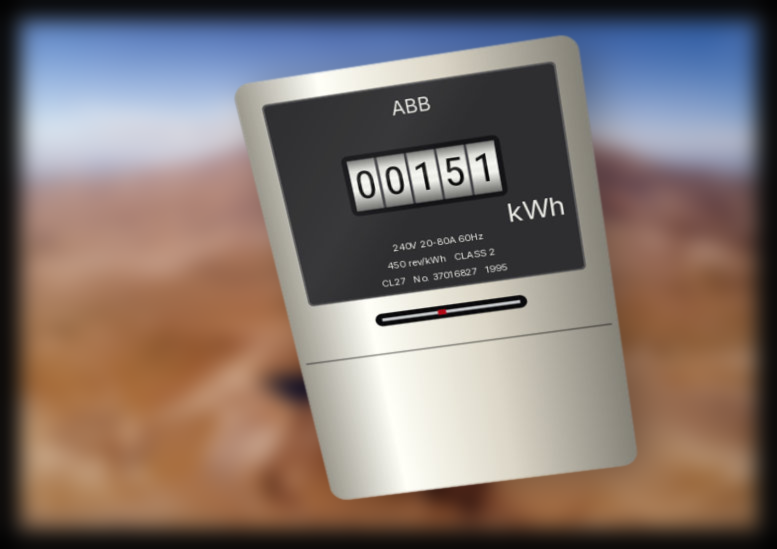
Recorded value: 151 kWh
